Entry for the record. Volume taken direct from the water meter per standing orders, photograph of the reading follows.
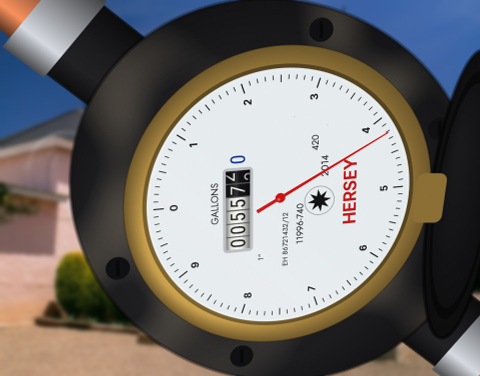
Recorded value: 55724.2 gal
